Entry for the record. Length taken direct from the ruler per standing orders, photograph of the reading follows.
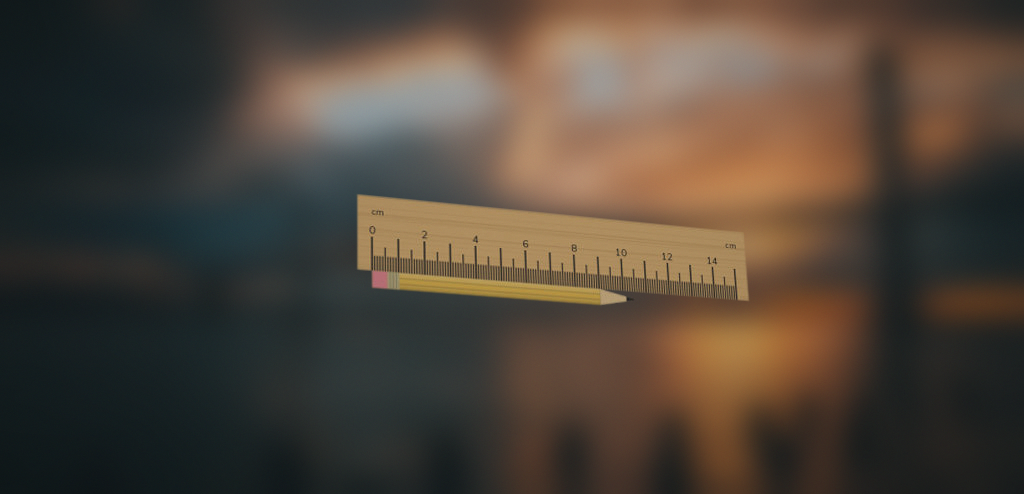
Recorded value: 10.5 cm
